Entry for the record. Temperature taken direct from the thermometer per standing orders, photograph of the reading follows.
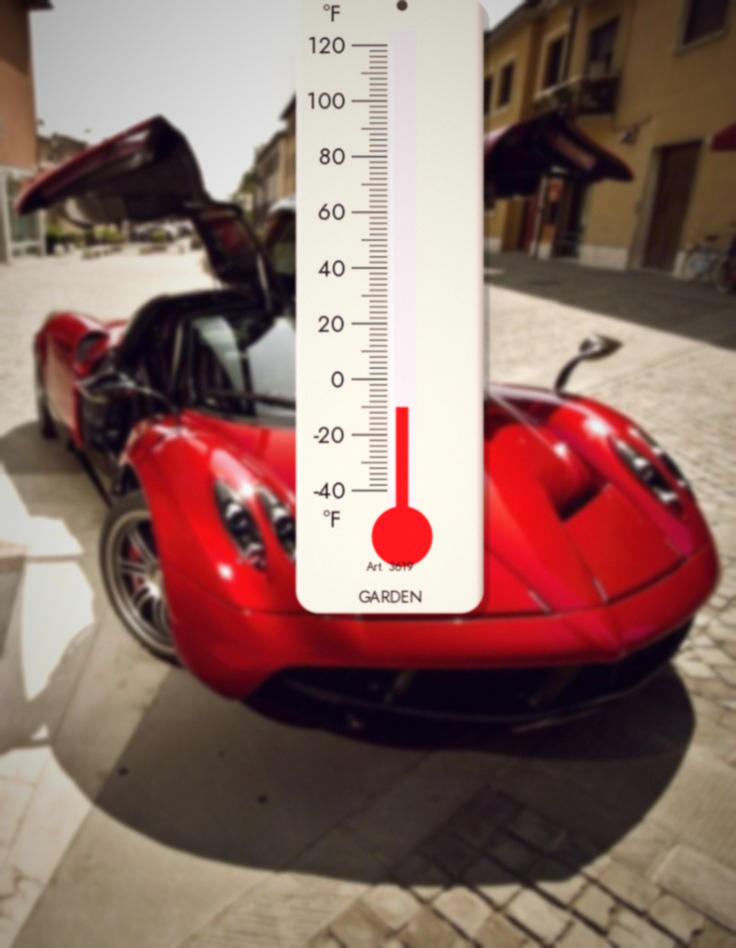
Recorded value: -10 °F
